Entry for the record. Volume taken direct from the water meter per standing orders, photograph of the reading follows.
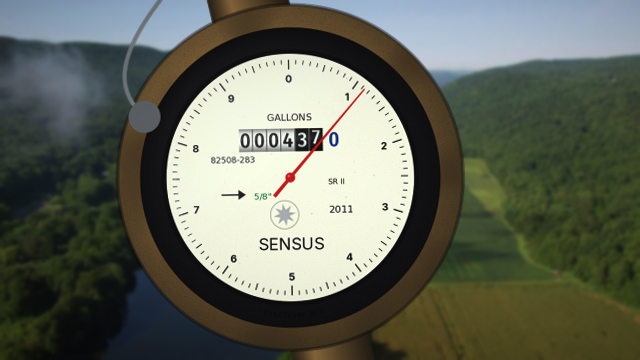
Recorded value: 4371.1 gal
